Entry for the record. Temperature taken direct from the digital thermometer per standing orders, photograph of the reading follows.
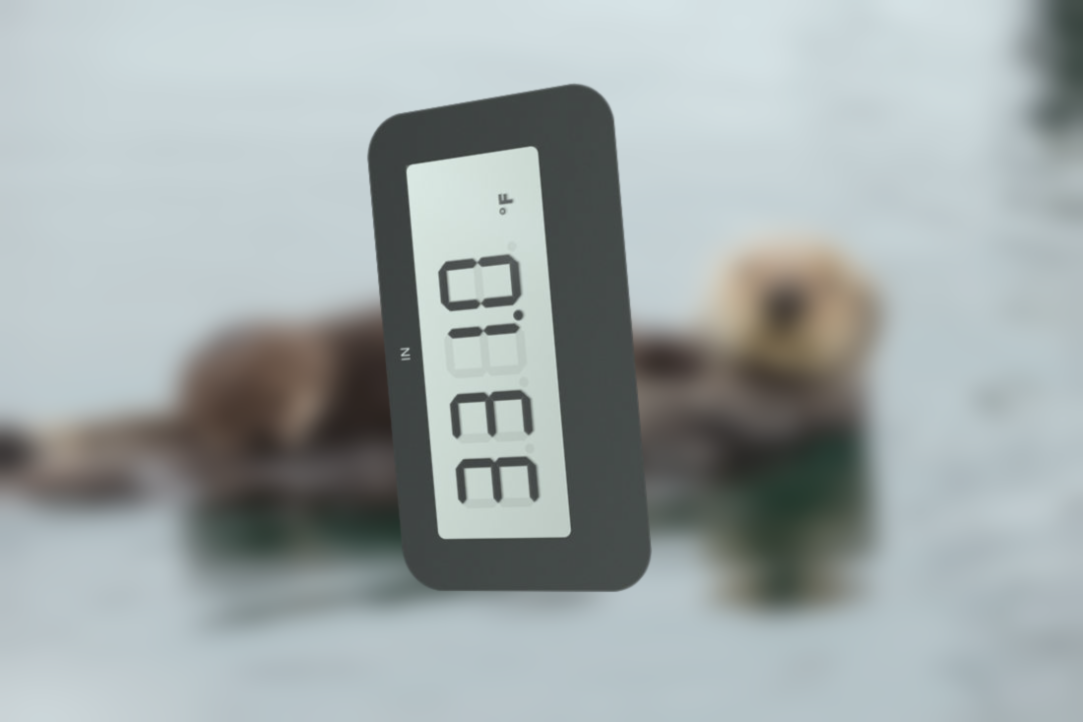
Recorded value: 331.0 °F
